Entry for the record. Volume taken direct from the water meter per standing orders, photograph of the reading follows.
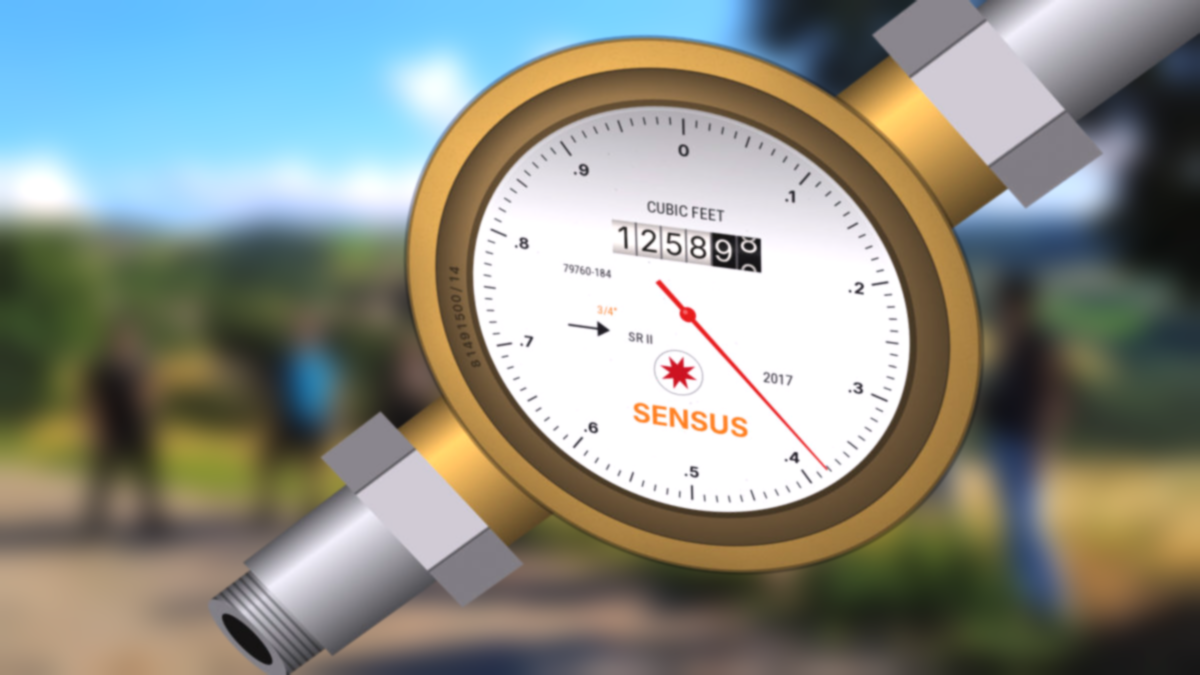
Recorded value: 125898.38 ft³
